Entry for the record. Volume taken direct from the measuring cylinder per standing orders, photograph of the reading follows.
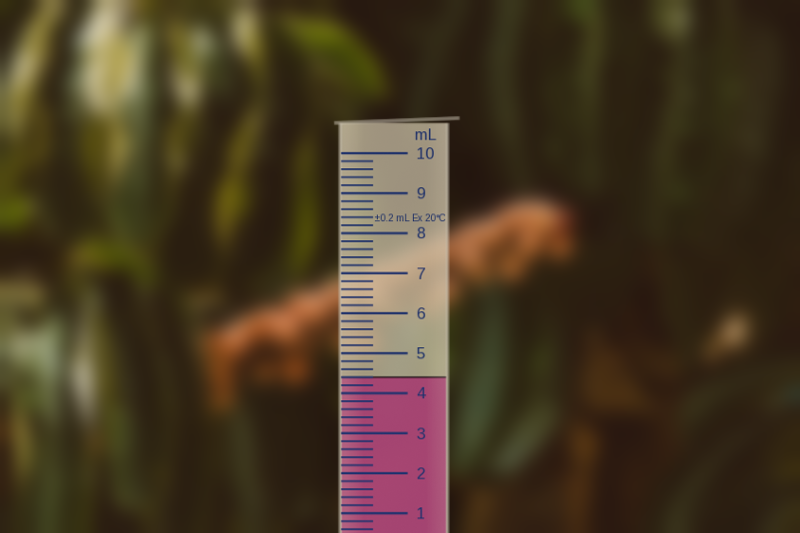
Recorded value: 4.4 mL
